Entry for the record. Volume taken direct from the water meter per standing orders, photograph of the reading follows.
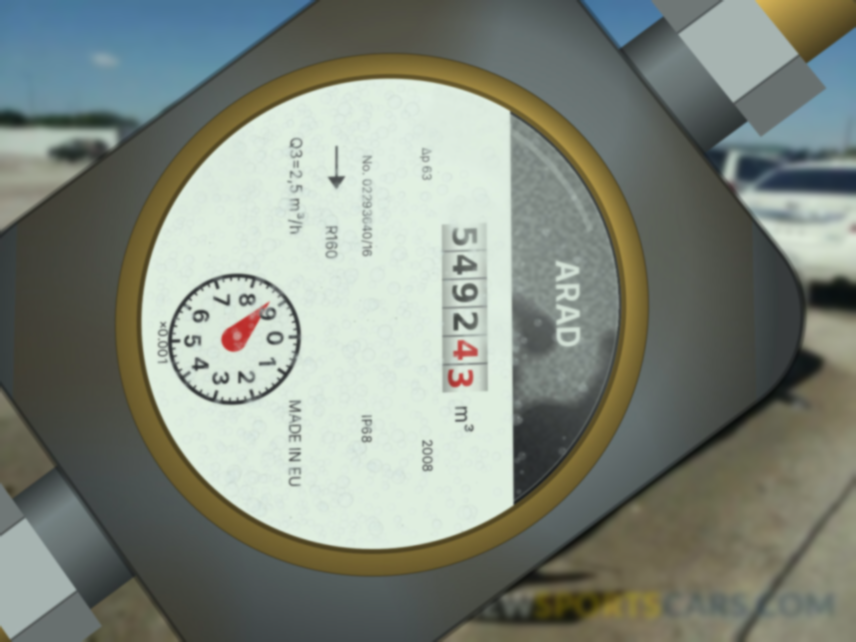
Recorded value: 5492.428 m³
